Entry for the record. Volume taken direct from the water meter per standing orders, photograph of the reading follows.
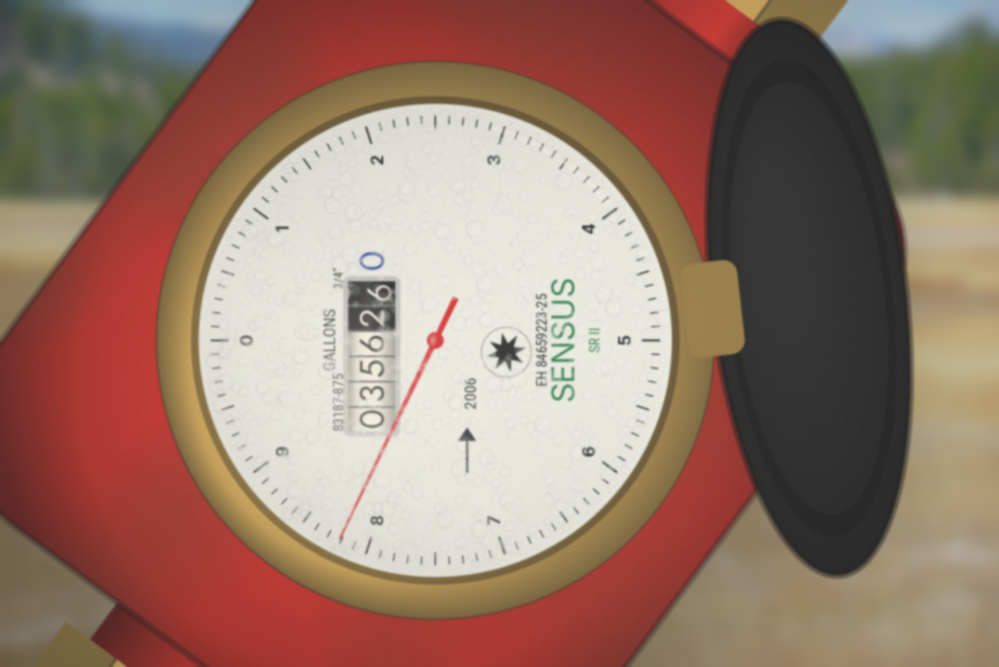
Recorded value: 356258.2 gal
